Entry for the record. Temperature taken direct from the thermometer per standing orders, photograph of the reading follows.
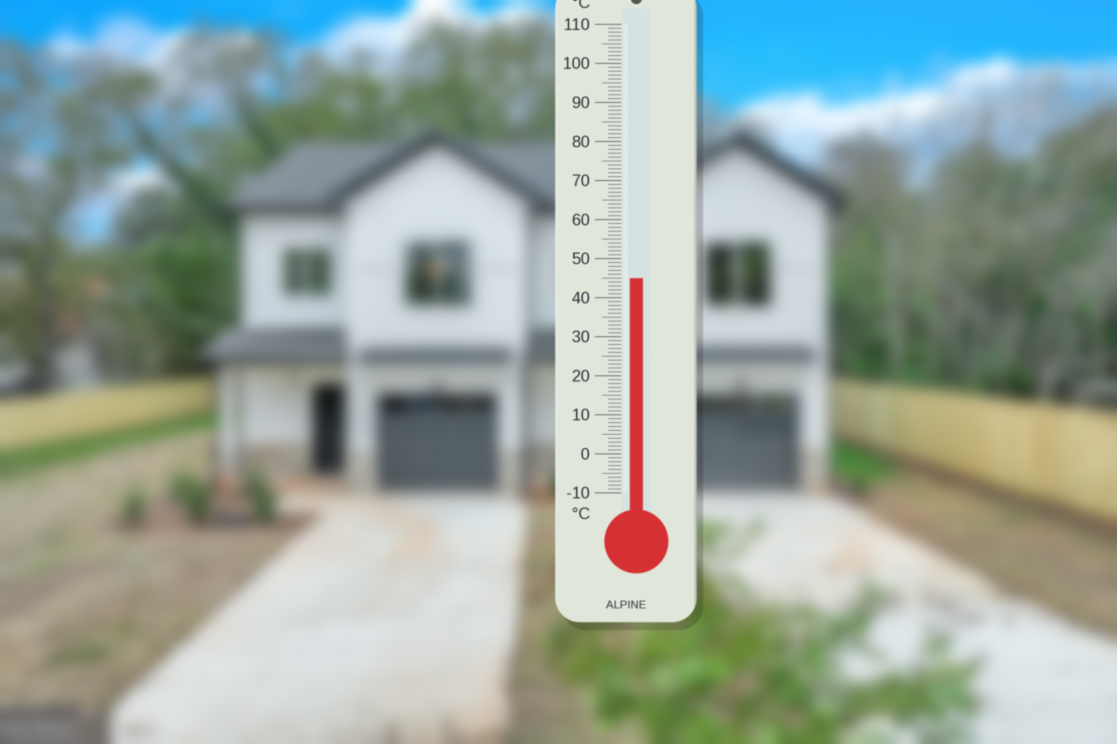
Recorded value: 45 °C
